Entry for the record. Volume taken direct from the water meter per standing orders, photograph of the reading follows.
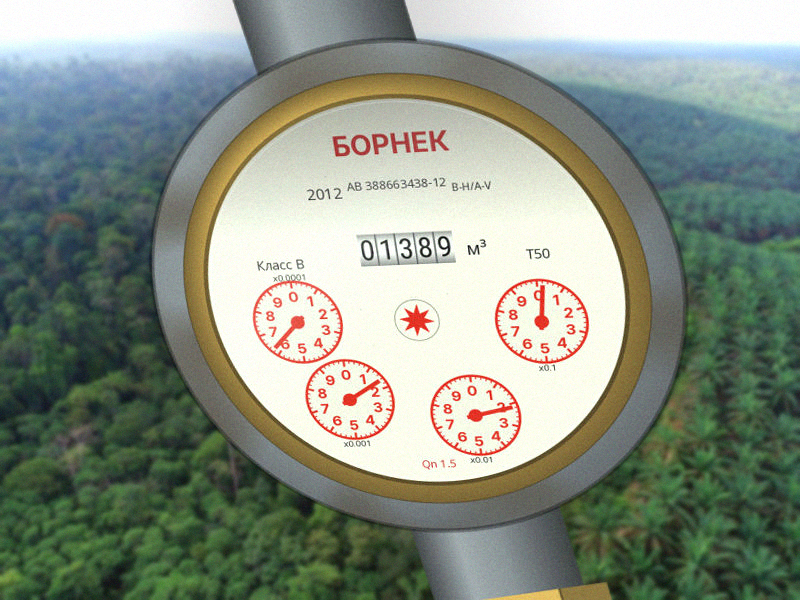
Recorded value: 1389.0216 m³
